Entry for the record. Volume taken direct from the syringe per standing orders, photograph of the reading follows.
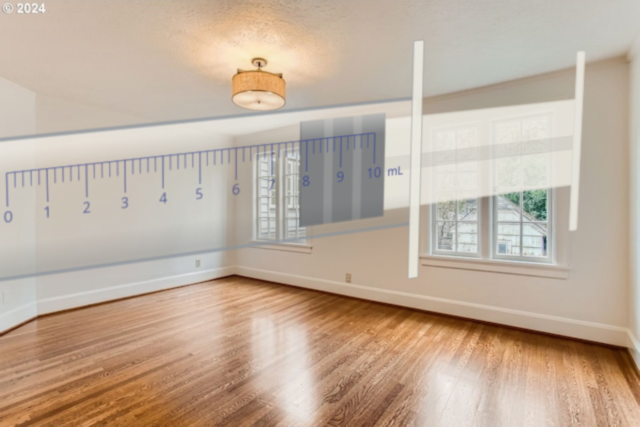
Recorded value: 7.8 mL
